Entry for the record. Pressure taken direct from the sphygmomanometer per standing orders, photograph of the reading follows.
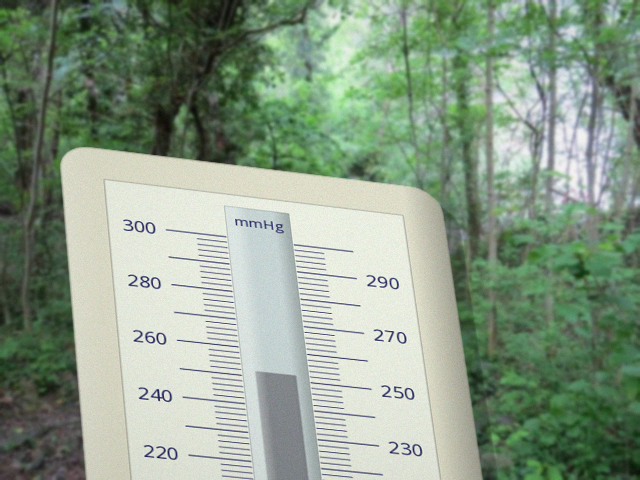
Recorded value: 252 mmHg
